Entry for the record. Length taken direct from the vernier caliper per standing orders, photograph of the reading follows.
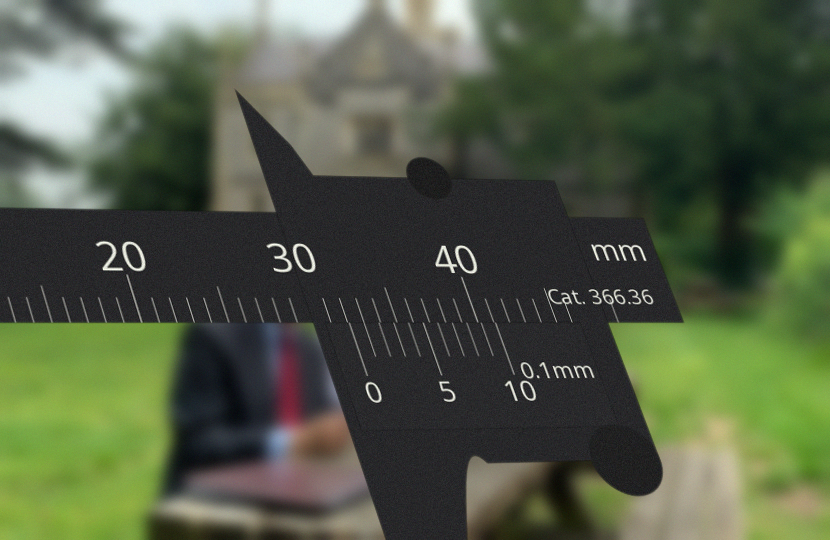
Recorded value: 32.1 mm
